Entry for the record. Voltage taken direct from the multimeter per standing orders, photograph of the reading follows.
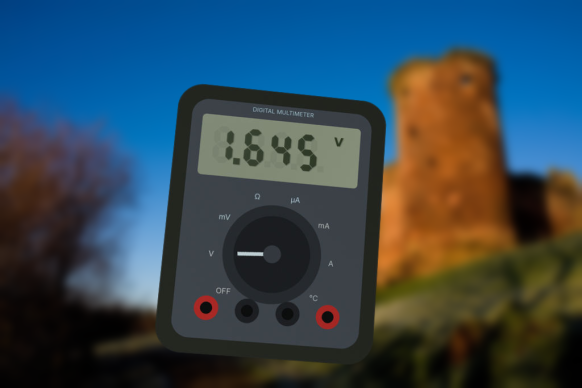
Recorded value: 1.645 V
